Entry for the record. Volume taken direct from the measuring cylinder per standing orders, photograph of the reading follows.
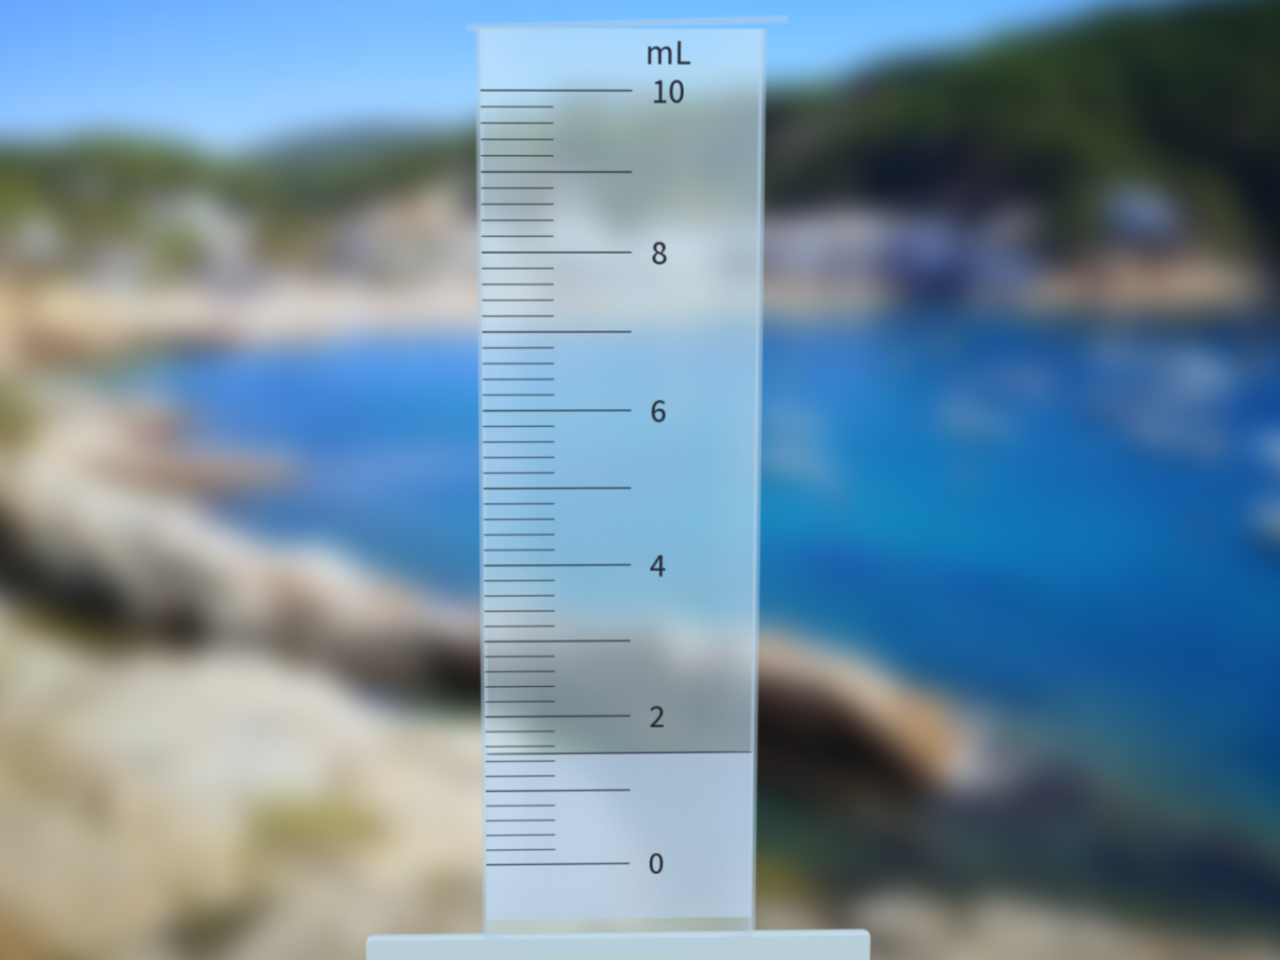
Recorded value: 1.5 mL
